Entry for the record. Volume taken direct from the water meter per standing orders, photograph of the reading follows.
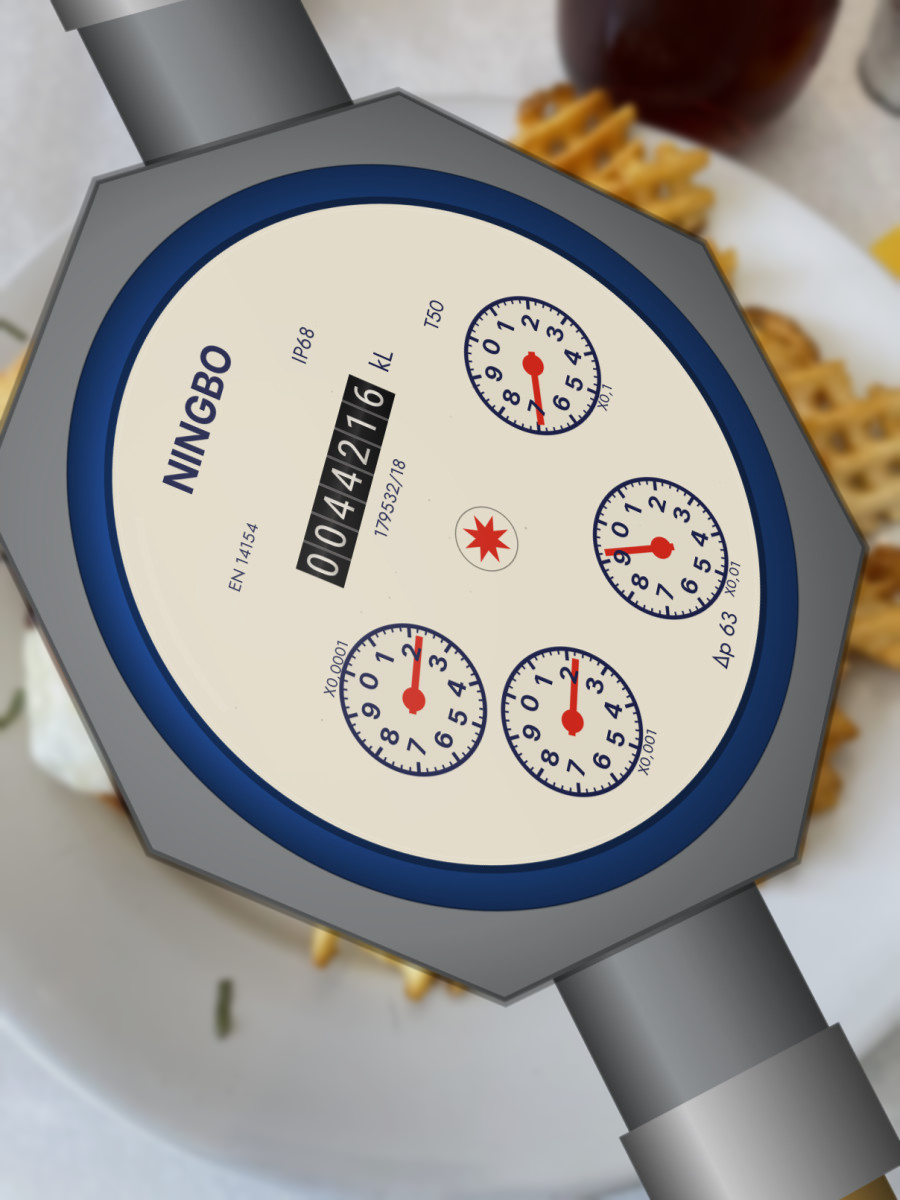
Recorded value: 44216.6922 kL
